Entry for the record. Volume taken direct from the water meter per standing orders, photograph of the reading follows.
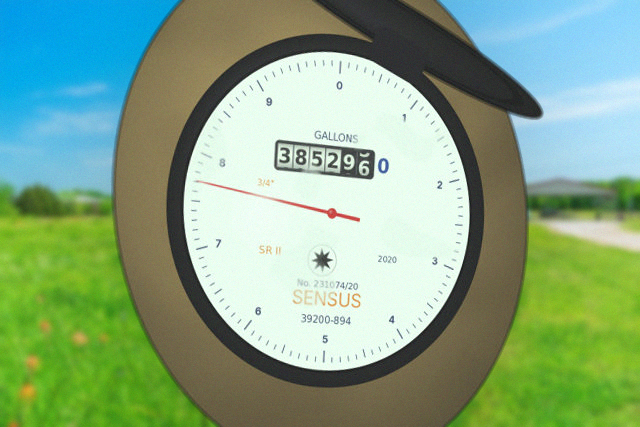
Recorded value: 3852957.7 gal
